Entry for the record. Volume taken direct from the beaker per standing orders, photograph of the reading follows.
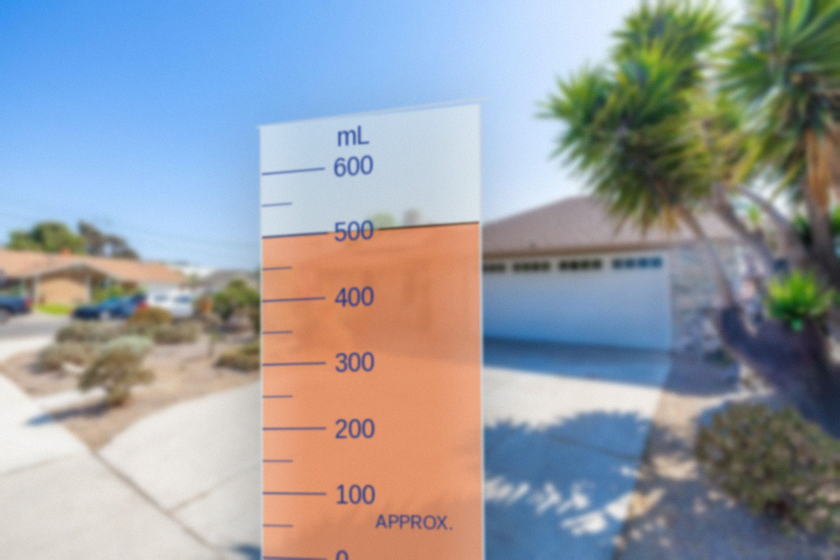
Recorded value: 500 mL
